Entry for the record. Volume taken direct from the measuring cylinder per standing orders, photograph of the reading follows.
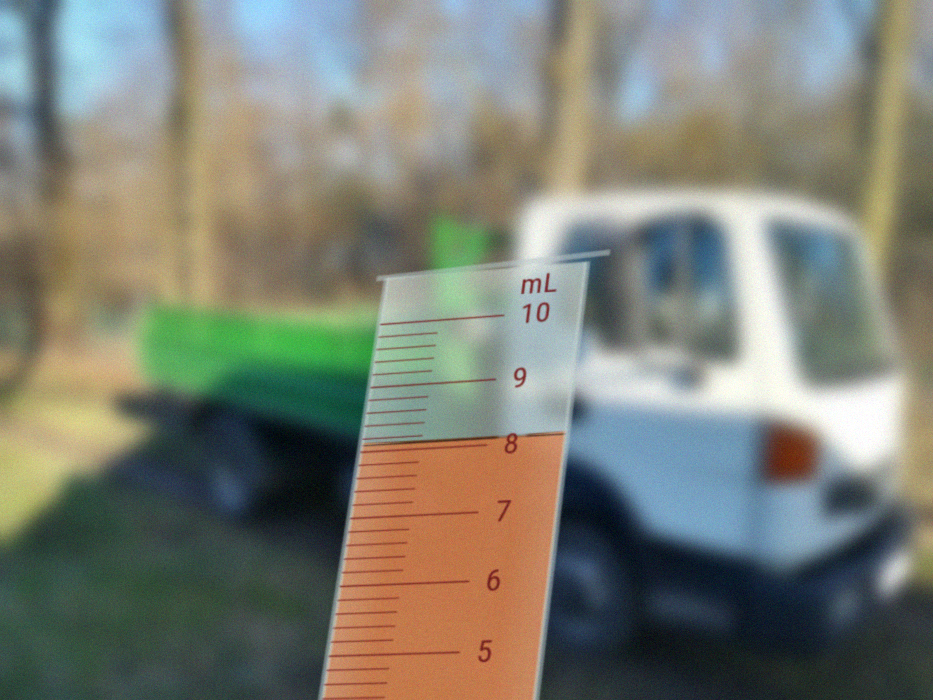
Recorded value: 8.1 mL
